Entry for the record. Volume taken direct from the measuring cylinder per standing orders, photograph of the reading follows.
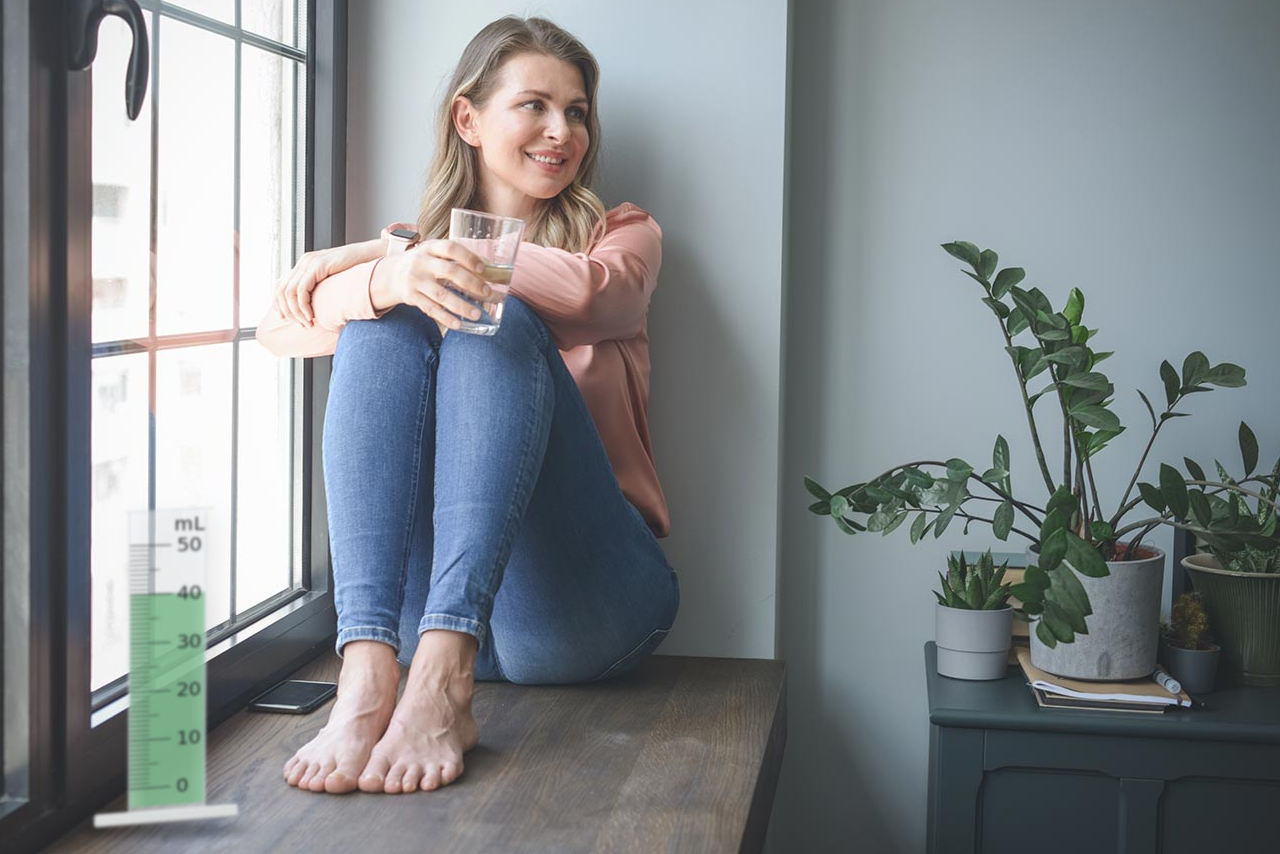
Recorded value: 40 mL
